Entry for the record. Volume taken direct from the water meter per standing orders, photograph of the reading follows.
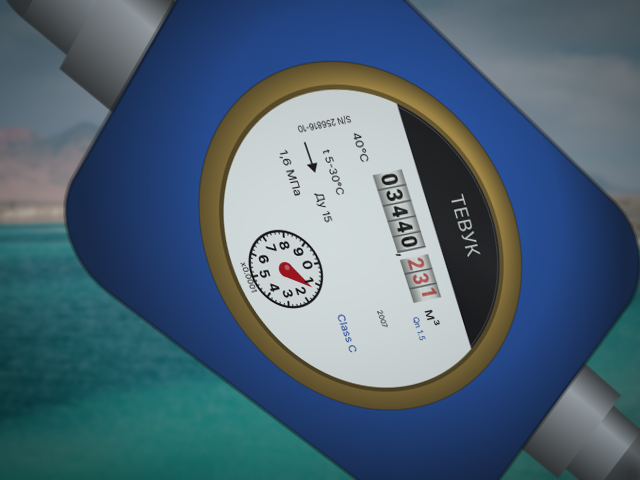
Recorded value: 3440.2311 m³
